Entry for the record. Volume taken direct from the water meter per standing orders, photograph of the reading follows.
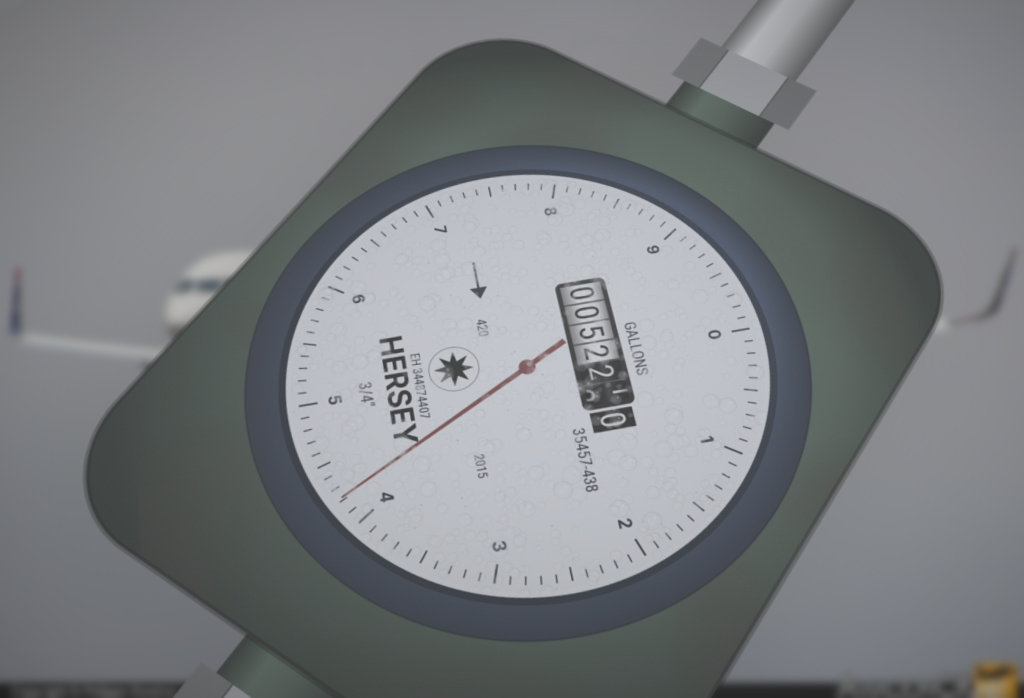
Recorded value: 52214.2 gal
